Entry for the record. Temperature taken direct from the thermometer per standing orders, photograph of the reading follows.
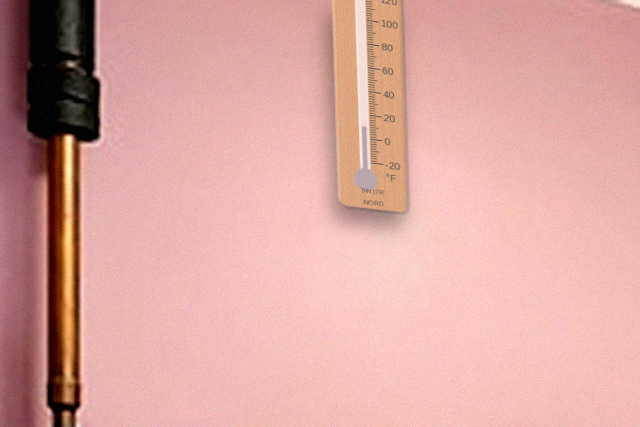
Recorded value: 10 °F
